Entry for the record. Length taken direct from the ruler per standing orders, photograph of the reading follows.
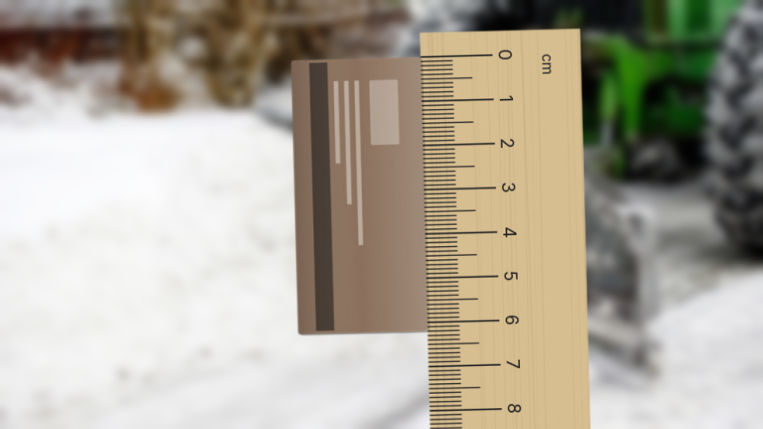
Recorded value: 6.2 cm
